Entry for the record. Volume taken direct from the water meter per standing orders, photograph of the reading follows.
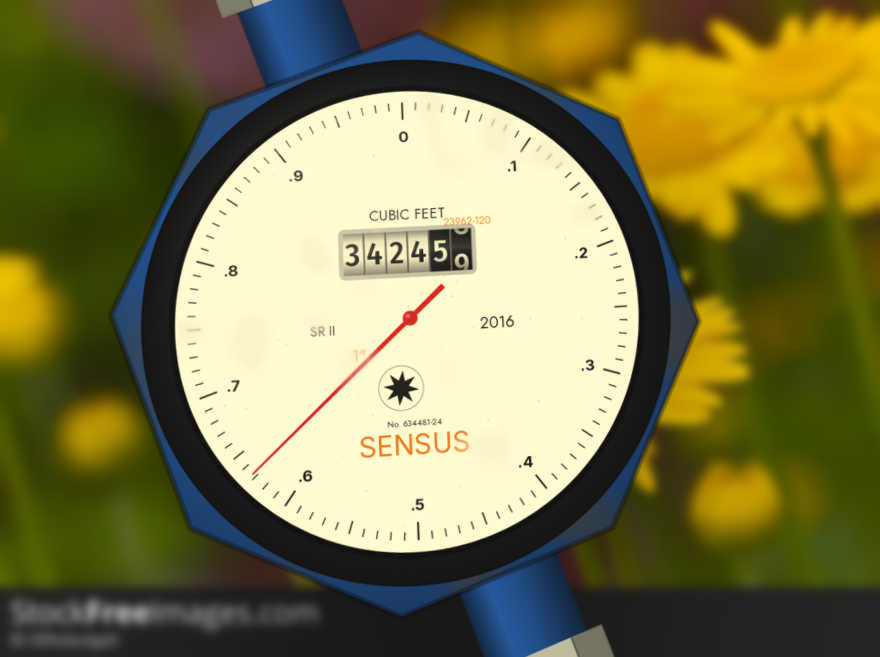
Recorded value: 342458.63 ft³
